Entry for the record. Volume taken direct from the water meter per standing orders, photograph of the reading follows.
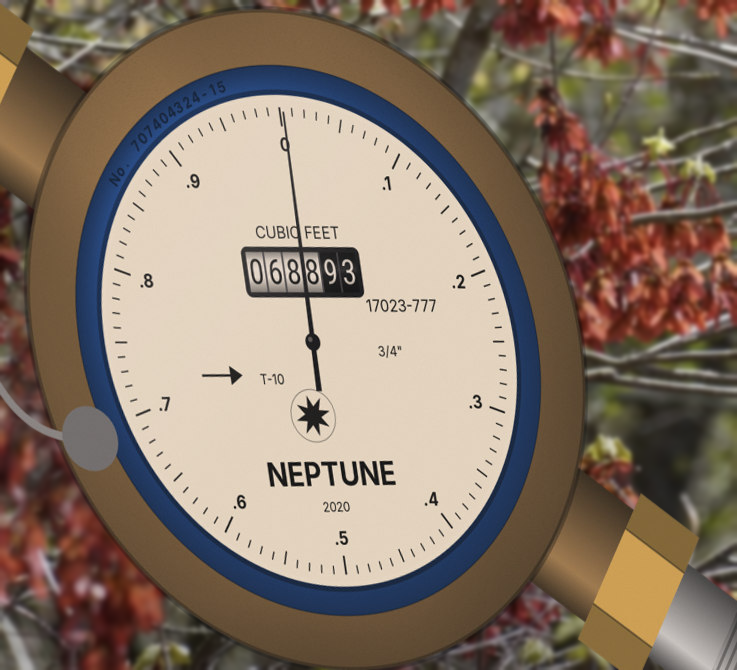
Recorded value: 68893.00 ft³
